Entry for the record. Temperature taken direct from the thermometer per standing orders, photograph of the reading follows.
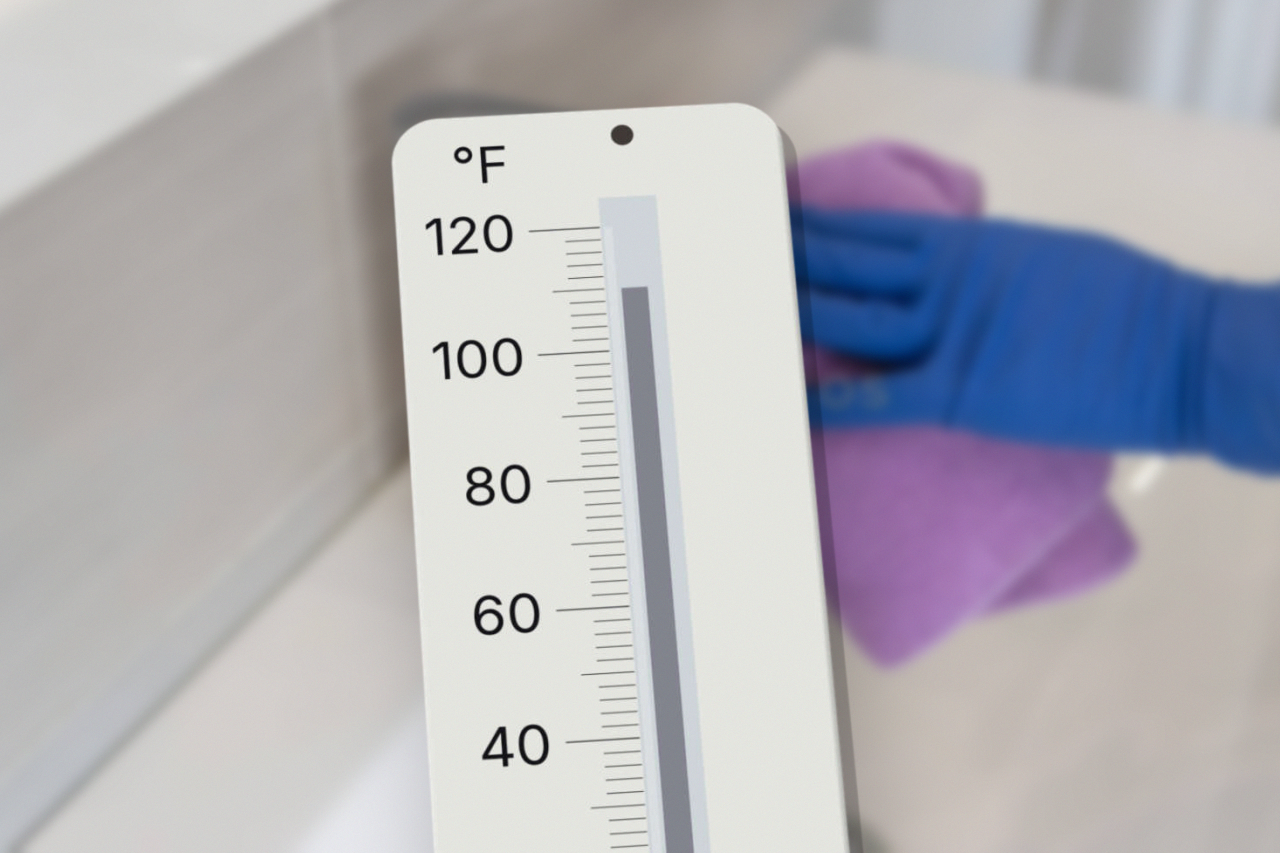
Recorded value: 110 °F
